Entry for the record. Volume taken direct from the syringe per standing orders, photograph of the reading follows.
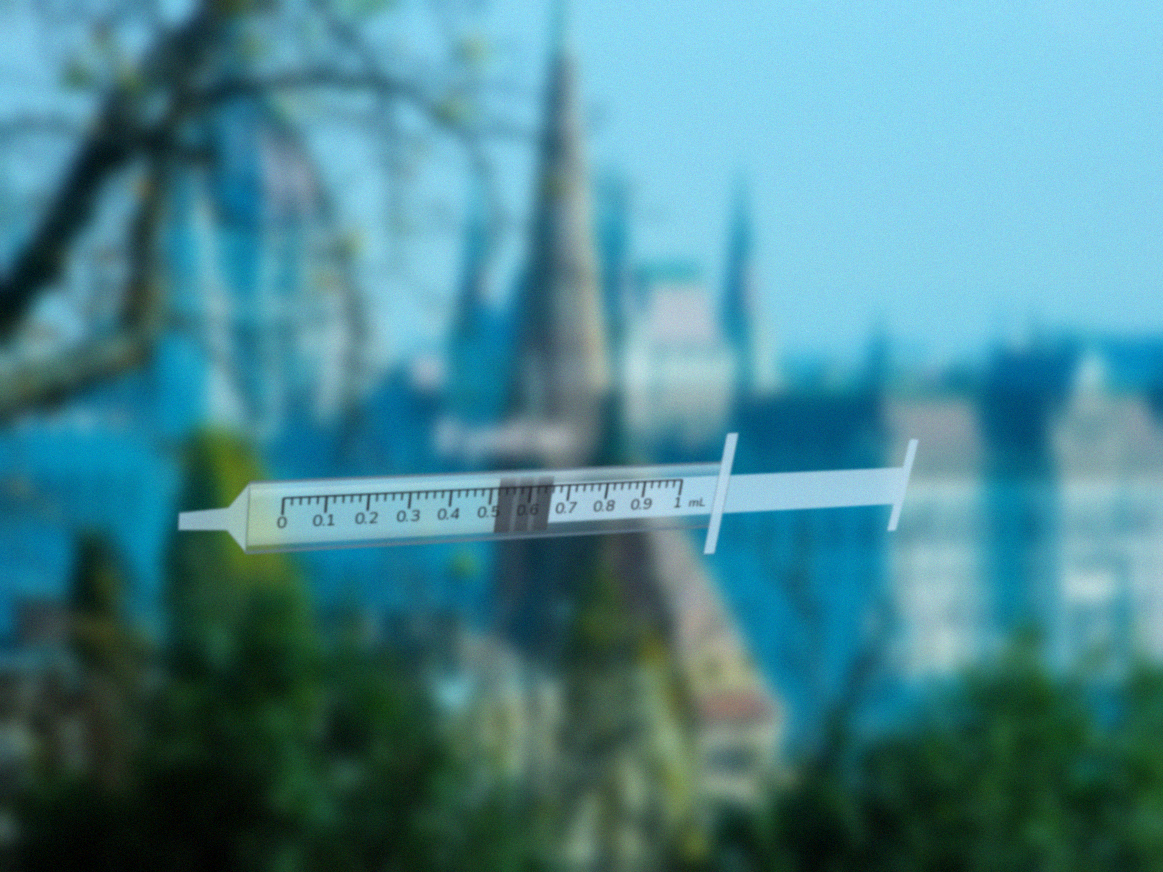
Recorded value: 0.52 mL
